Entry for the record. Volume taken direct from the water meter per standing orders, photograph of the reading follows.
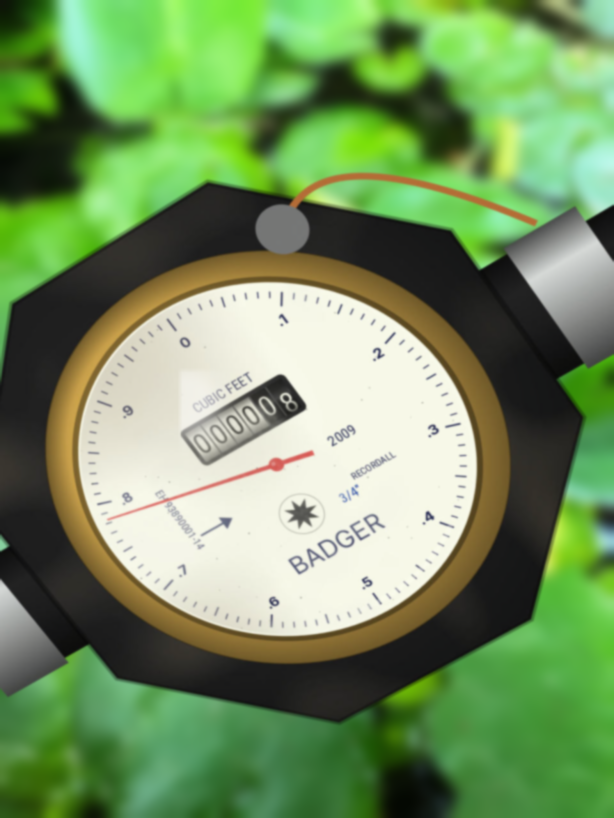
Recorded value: 7.78 ft³
